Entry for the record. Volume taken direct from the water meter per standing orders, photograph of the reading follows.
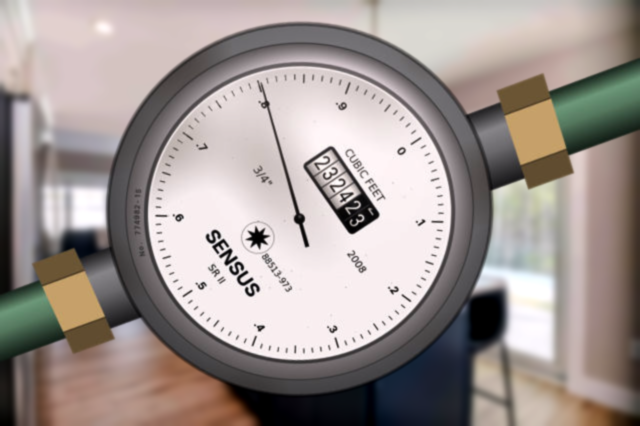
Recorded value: 232422.80 ft³
